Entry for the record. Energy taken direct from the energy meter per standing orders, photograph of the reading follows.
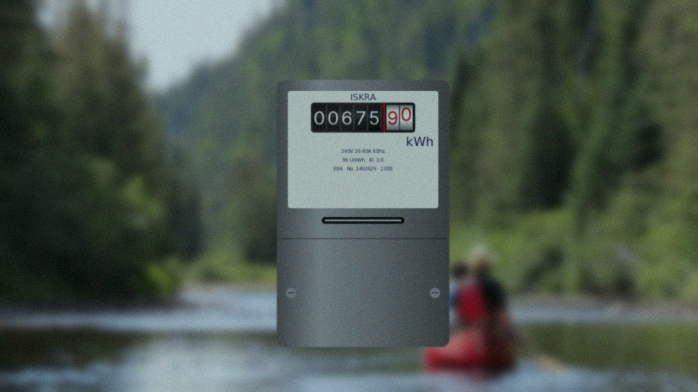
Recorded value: 675.90 kWh
